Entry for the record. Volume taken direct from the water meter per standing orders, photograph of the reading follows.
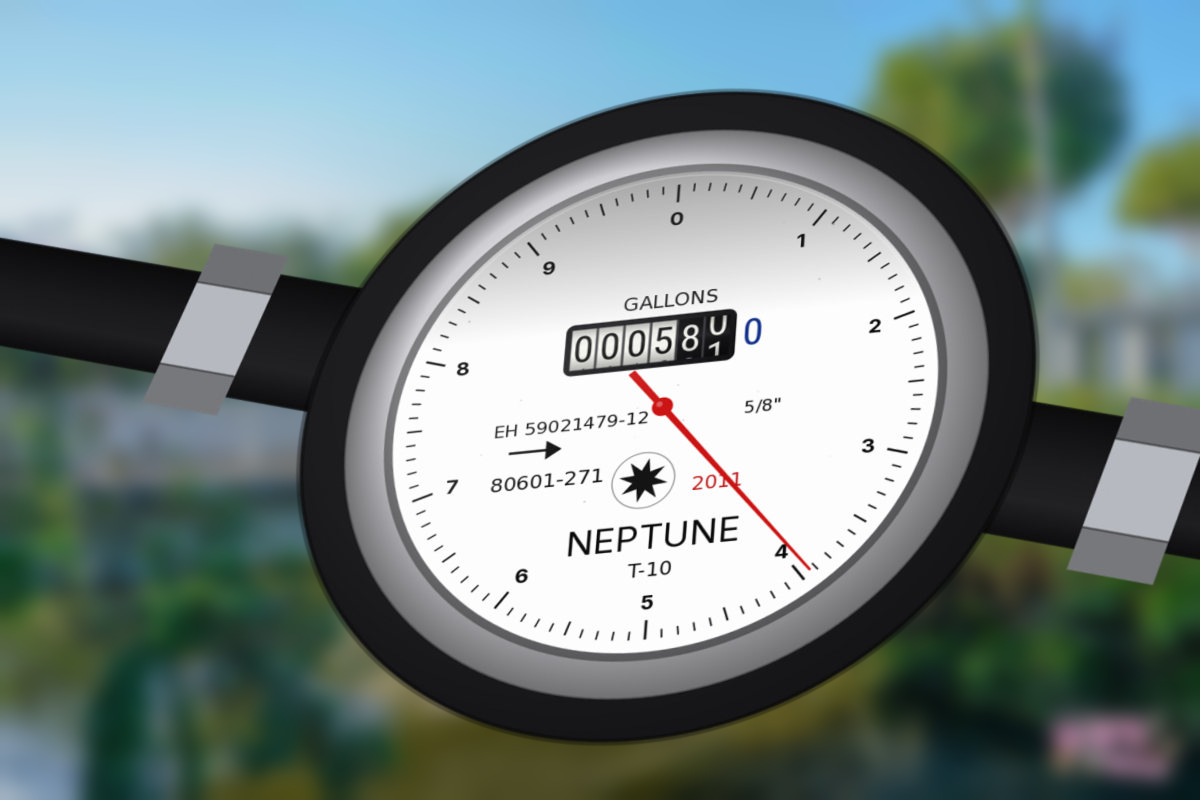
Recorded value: 5803.9 gal
